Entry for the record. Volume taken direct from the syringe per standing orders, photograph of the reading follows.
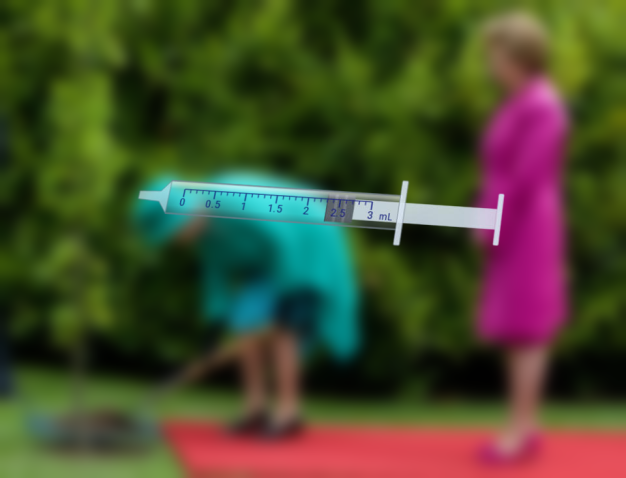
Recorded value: 2.3 mL
